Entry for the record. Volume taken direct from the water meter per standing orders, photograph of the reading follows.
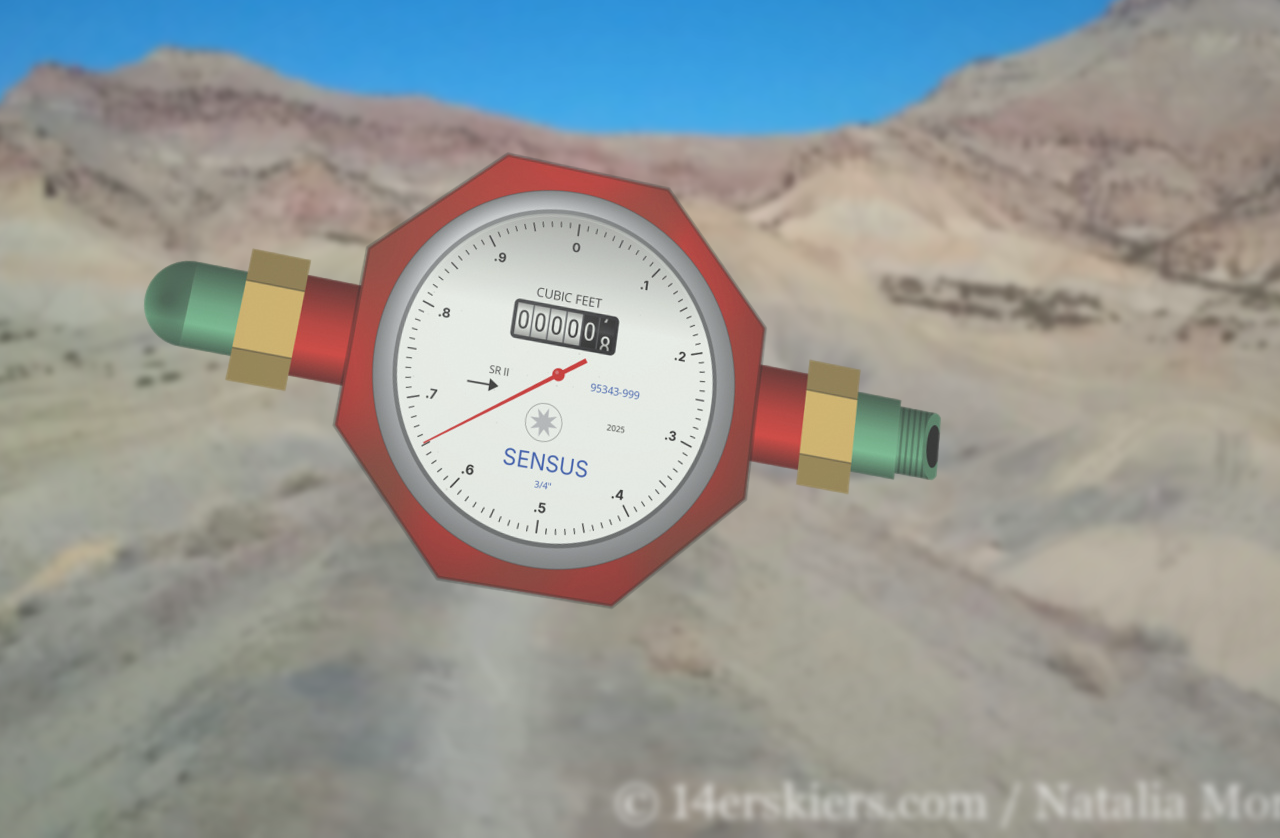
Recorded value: 7.65 ft³
